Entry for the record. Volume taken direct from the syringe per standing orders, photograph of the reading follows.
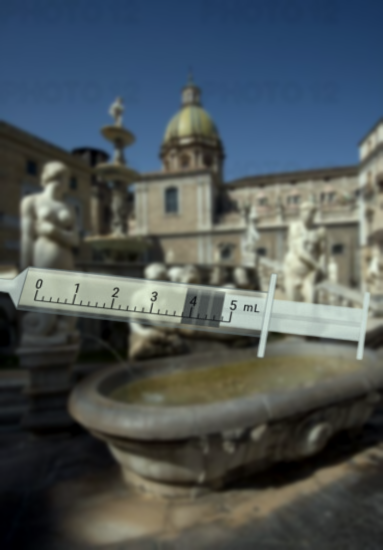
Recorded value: 3.8 mL
